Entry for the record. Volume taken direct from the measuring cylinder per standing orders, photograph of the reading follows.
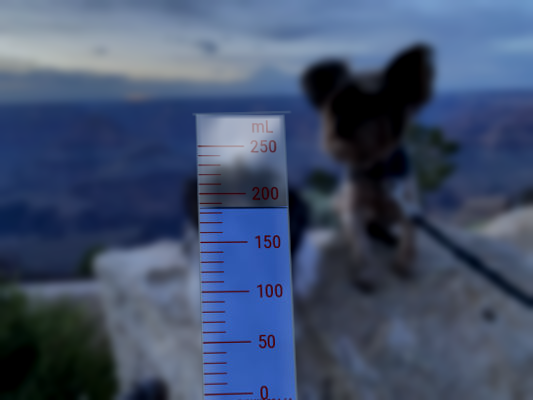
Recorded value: 185 mL
